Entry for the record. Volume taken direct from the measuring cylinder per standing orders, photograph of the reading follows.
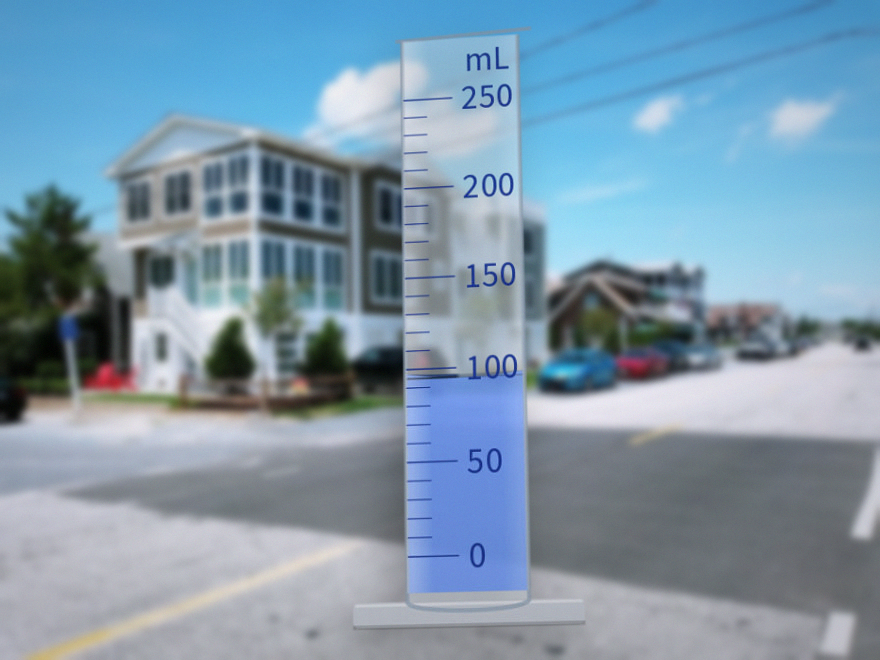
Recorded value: 95 mL
